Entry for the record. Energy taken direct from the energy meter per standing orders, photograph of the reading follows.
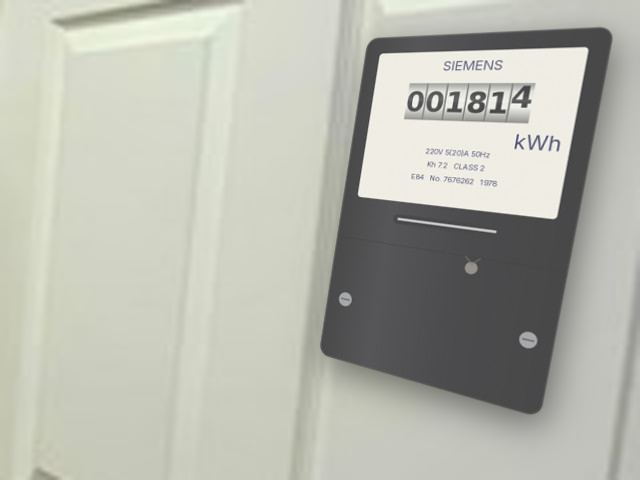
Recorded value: 1814 kWh
